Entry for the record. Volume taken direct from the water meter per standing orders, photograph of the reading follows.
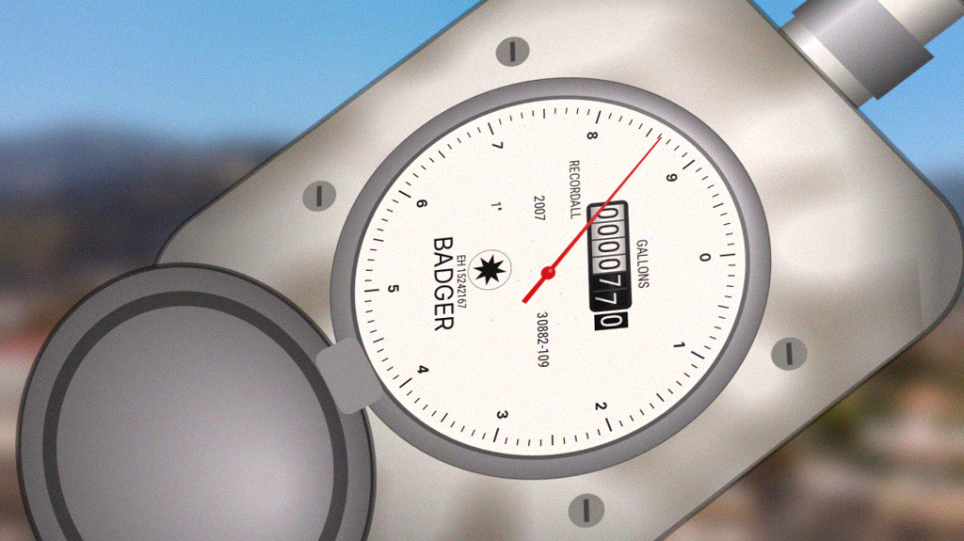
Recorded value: 768.6 gal
